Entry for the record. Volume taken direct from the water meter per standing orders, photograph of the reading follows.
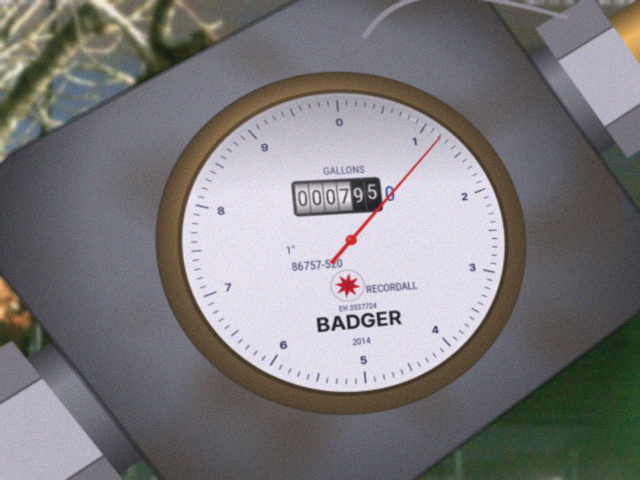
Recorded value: 7951.2 gal
